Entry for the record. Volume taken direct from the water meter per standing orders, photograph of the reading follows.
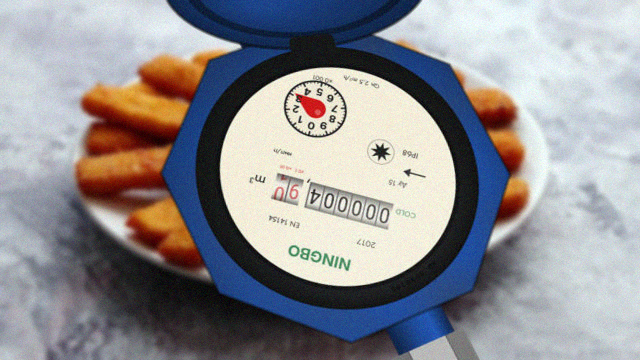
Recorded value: 4.903 m³
